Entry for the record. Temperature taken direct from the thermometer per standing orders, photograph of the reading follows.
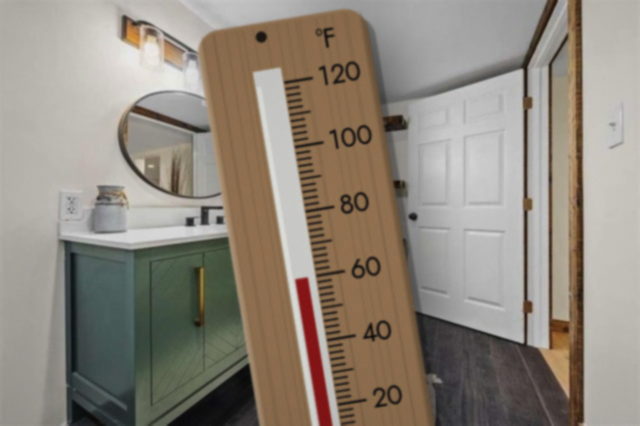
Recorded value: 60 °F
